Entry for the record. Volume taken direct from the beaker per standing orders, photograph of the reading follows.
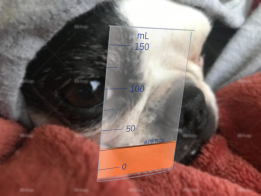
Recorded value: 25 mL
